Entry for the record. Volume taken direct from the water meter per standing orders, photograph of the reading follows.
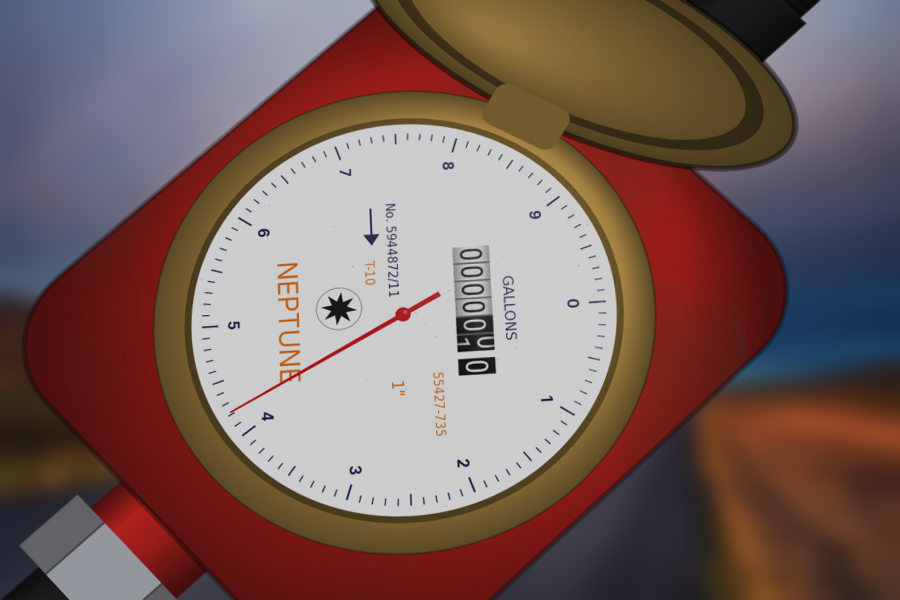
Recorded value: 4.2 gal
